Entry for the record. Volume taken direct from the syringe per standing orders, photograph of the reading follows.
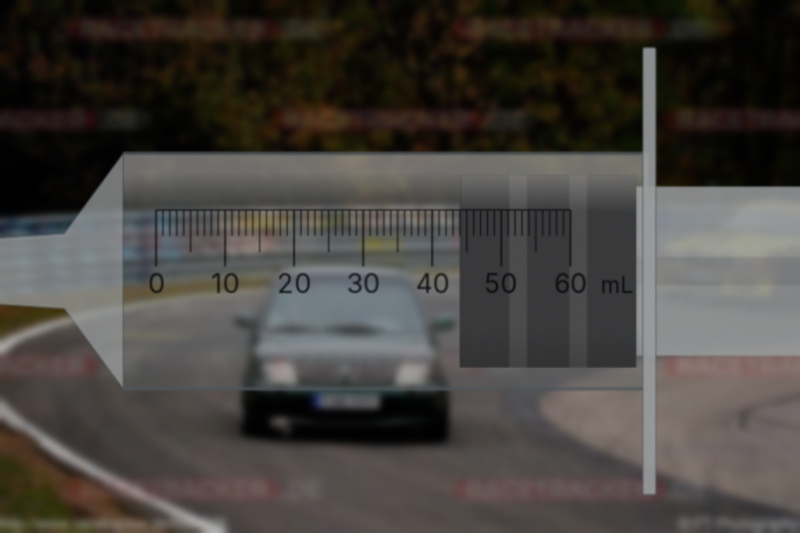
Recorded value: 44 mL
